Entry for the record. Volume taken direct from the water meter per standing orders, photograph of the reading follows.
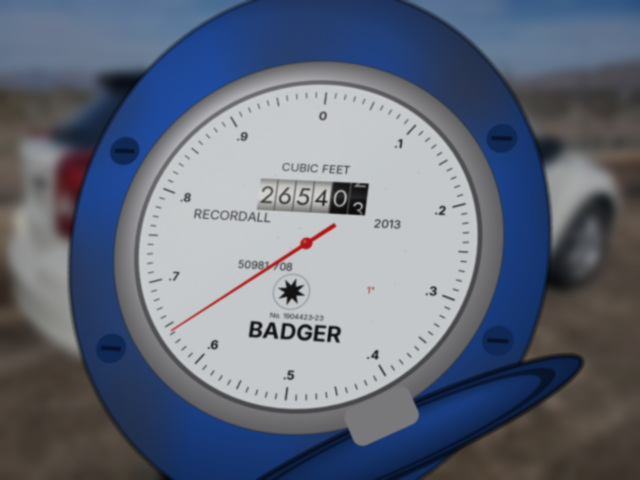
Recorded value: 265402.64 ft³
